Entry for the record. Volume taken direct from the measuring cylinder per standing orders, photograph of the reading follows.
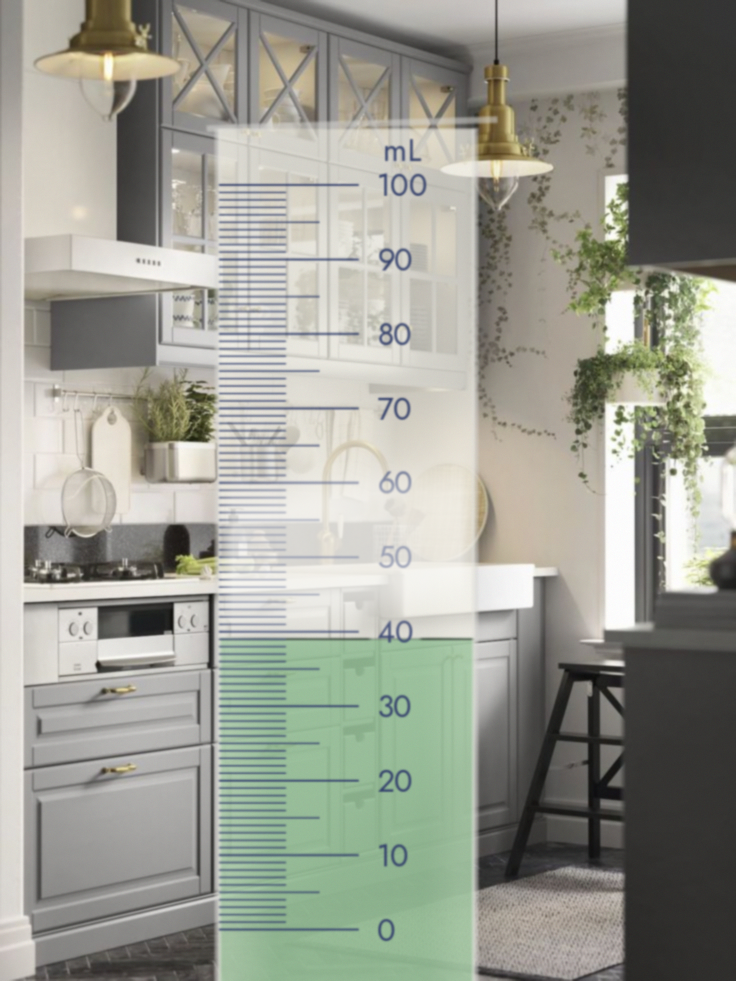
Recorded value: 39 mL
